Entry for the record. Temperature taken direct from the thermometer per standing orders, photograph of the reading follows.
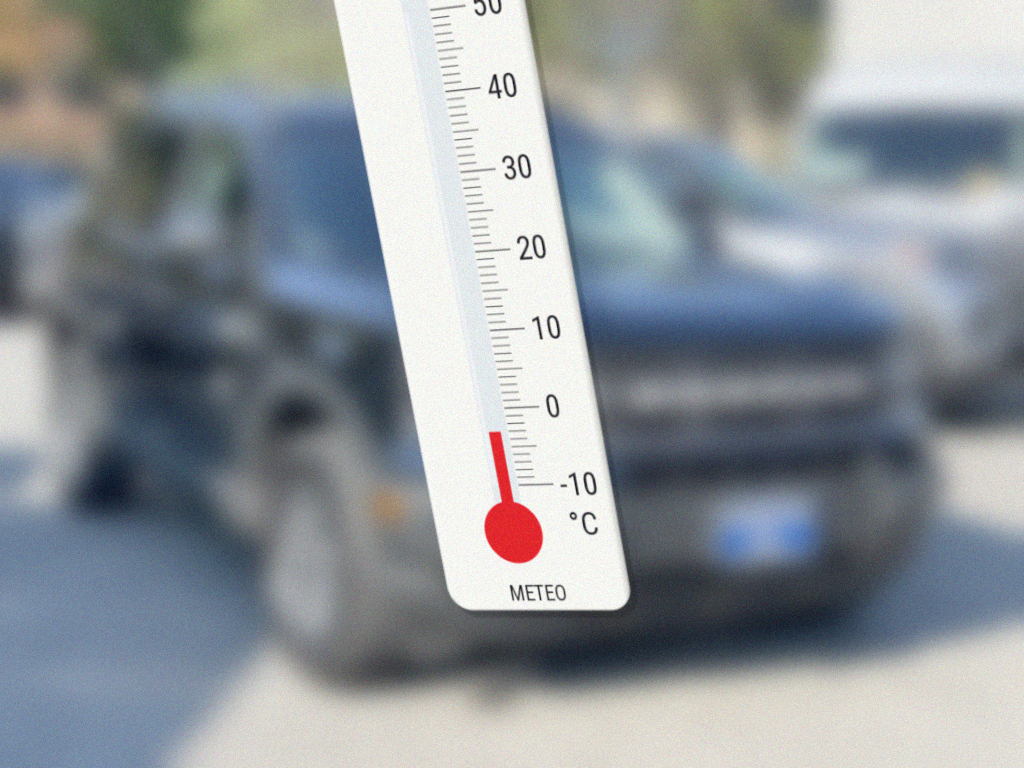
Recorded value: -3 °C
